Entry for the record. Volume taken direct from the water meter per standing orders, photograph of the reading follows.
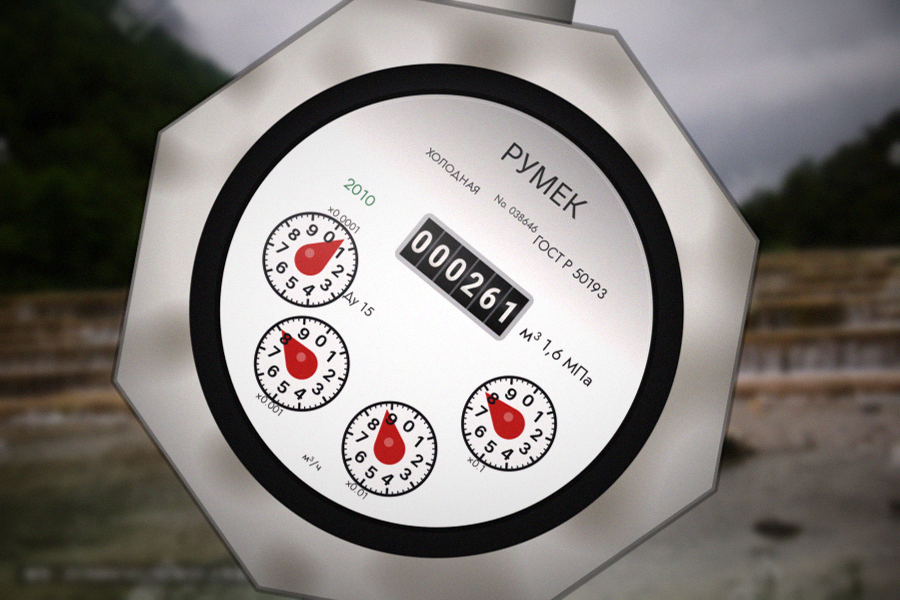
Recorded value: 261.7880 m³
